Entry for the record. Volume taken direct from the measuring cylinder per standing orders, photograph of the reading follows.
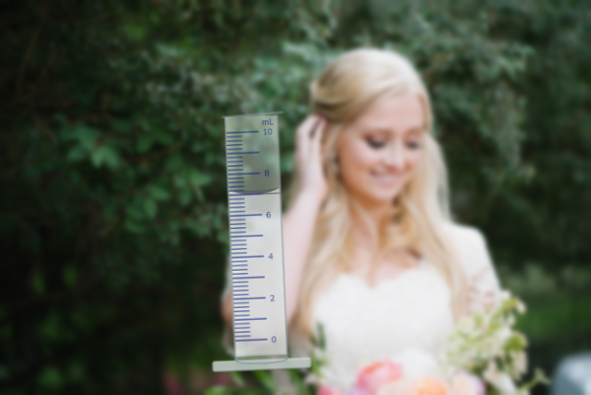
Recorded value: 7 mL
